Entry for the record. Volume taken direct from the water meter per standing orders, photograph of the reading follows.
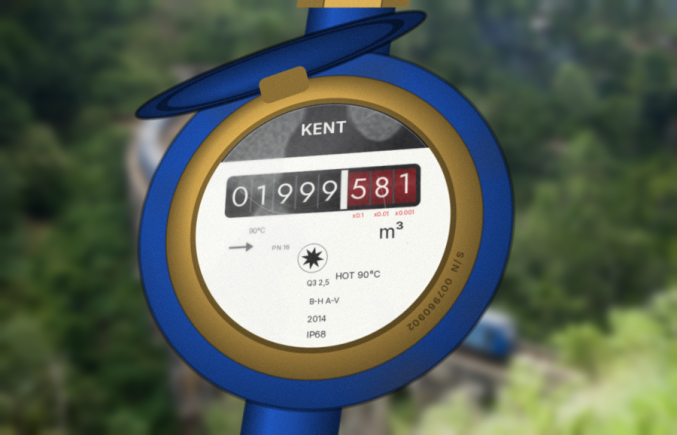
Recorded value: 1999.581 m³
